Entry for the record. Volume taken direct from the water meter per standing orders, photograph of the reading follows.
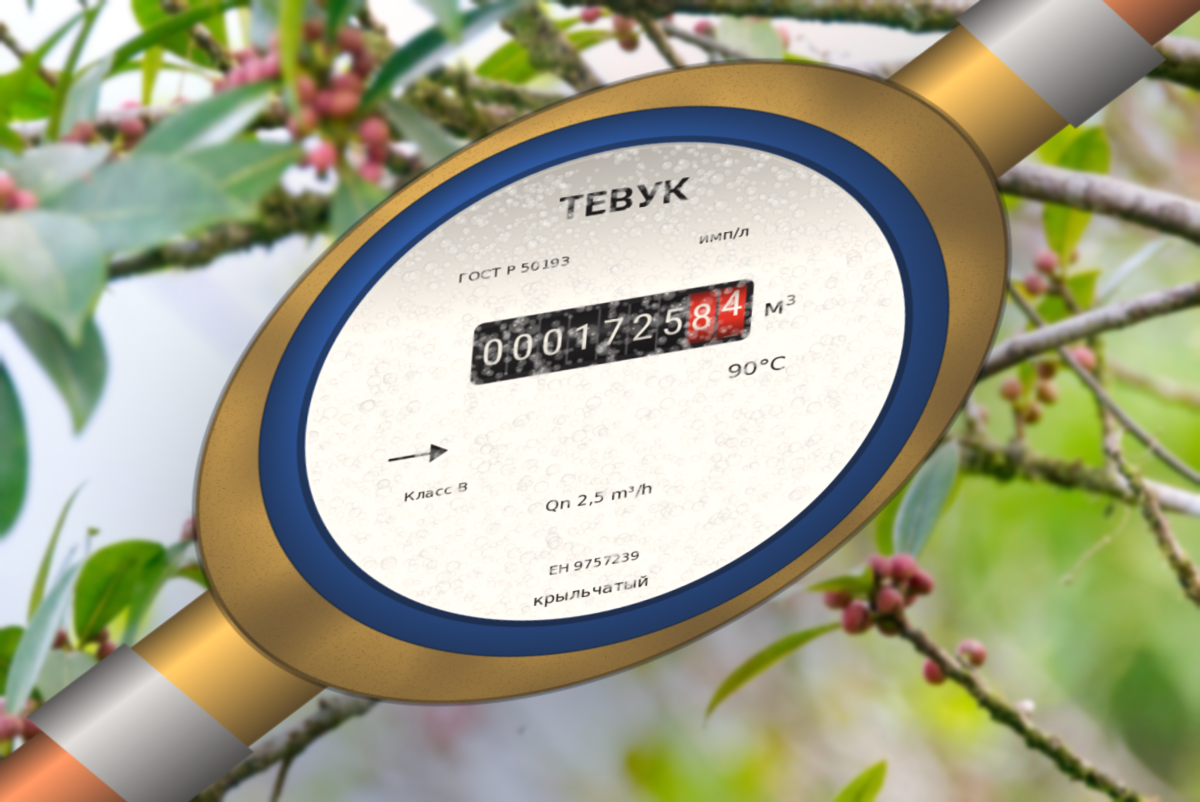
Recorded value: 1725.84 m³
